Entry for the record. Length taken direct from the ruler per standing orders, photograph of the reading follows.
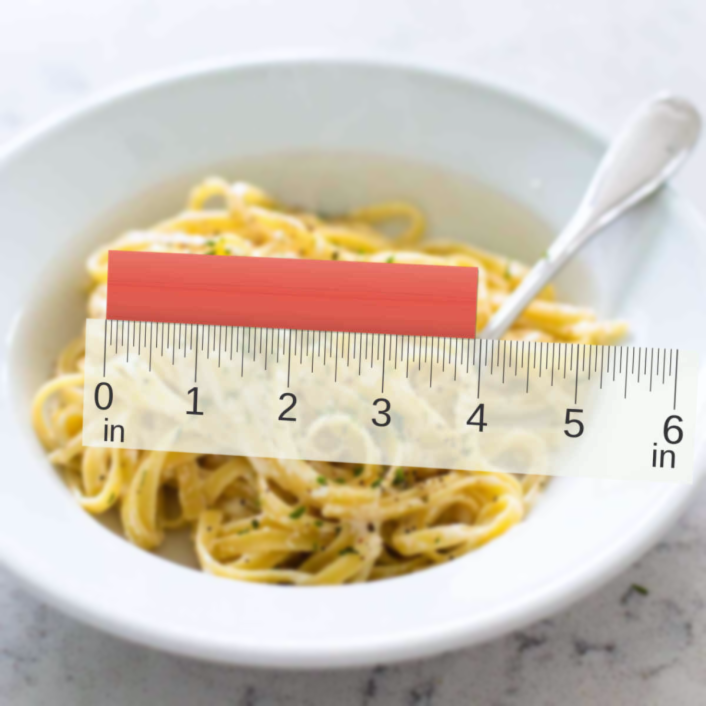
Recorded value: 3.9375 in
